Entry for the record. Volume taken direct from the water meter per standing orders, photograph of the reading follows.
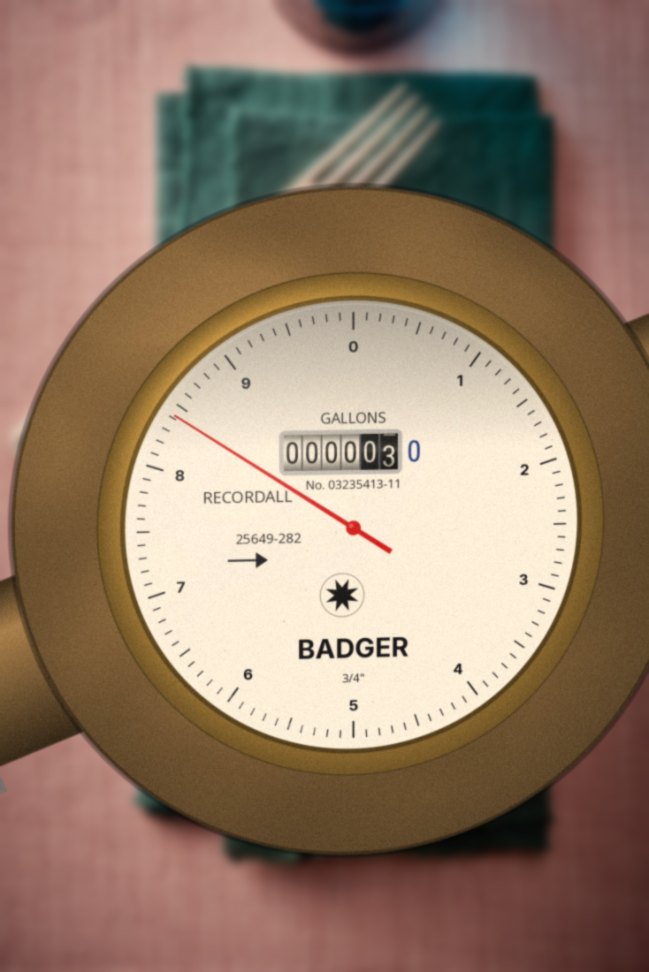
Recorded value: 28.4 gal
